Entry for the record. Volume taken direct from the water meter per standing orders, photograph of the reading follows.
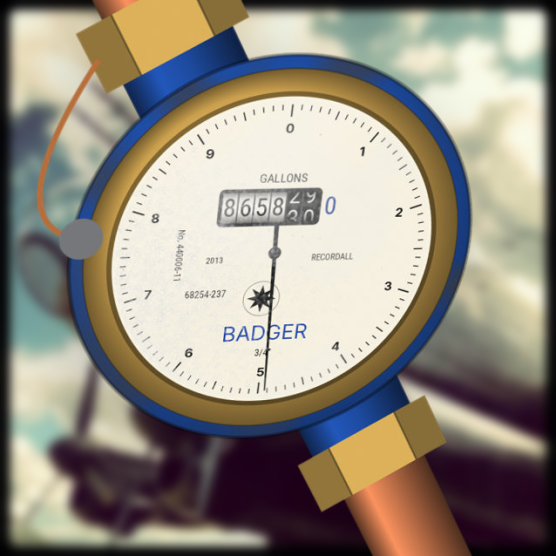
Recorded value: 8658294.9 gal
